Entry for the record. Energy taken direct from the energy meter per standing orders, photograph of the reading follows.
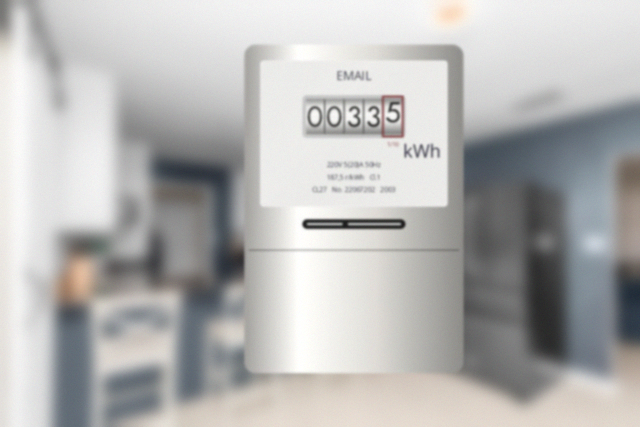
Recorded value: 33.5 kWh
